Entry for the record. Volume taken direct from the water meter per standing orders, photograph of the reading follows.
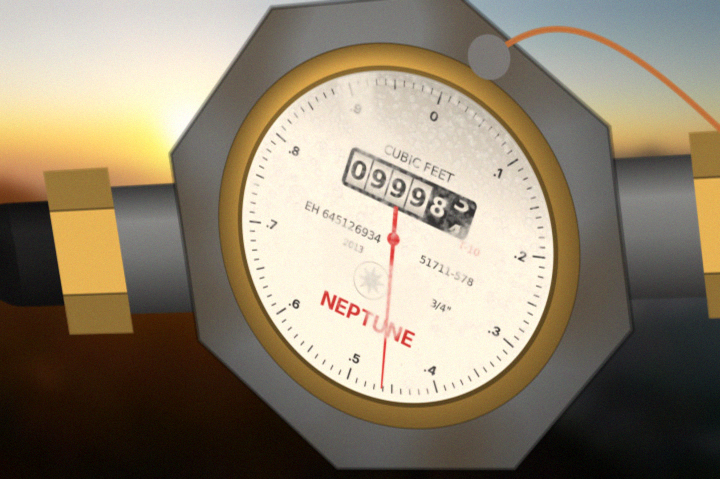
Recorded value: 99983.46 ft³
